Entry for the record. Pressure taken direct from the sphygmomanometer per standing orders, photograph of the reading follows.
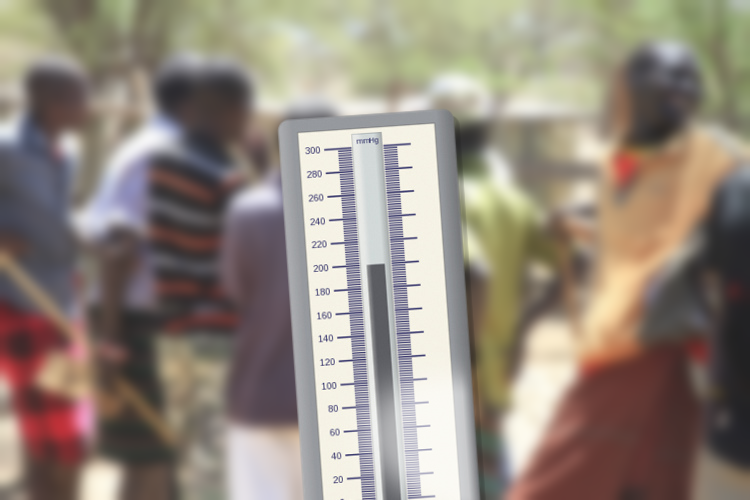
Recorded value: 200 mmHg
